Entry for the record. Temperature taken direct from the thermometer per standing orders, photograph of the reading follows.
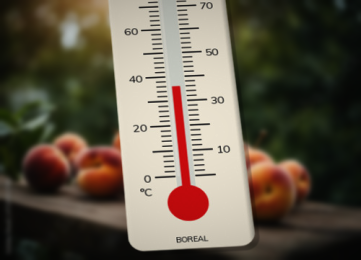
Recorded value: 36 °C
